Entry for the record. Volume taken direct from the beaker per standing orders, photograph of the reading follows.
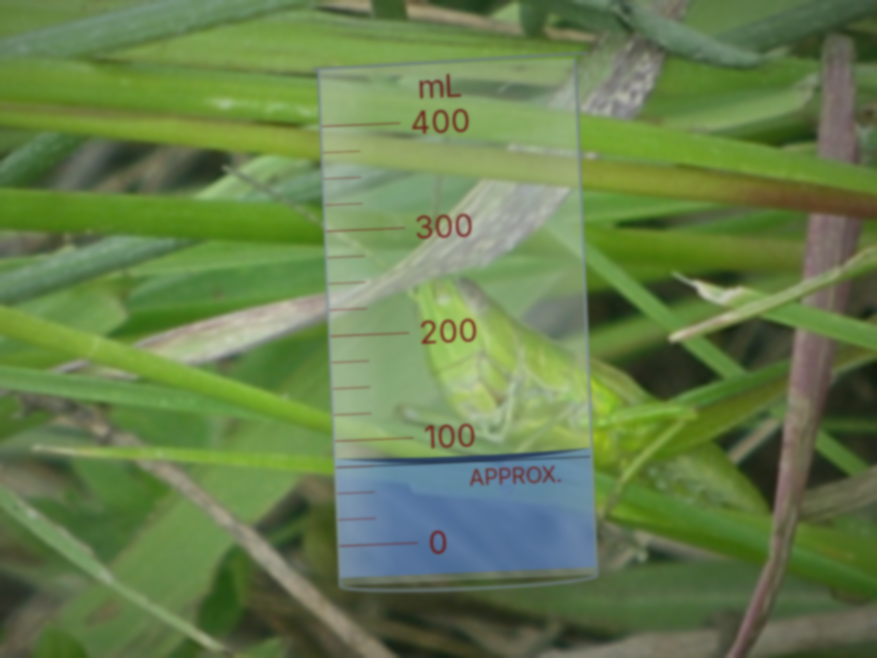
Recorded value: 75 mL
